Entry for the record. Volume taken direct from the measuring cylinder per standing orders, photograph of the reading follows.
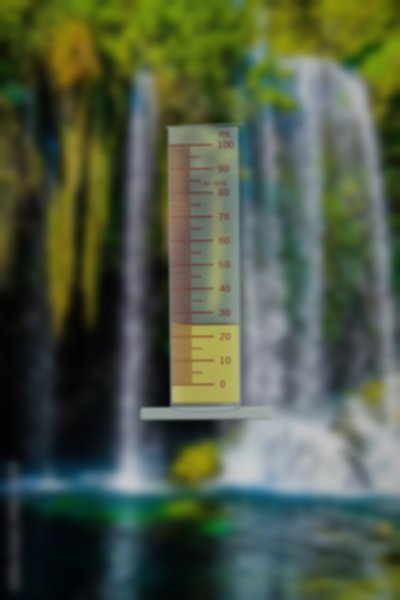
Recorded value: 25 mL
